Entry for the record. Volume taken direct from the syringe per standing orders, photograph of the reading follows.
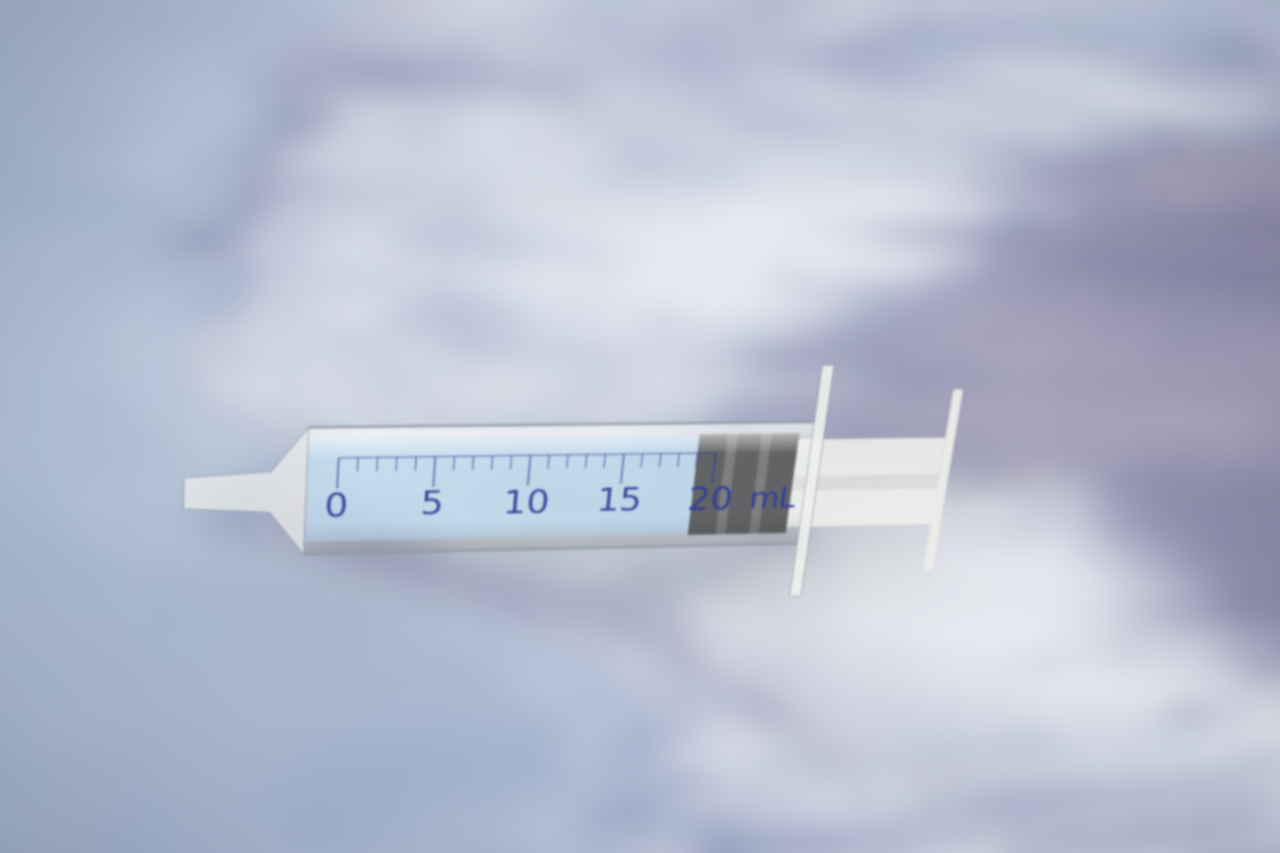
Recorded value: 19 mL
